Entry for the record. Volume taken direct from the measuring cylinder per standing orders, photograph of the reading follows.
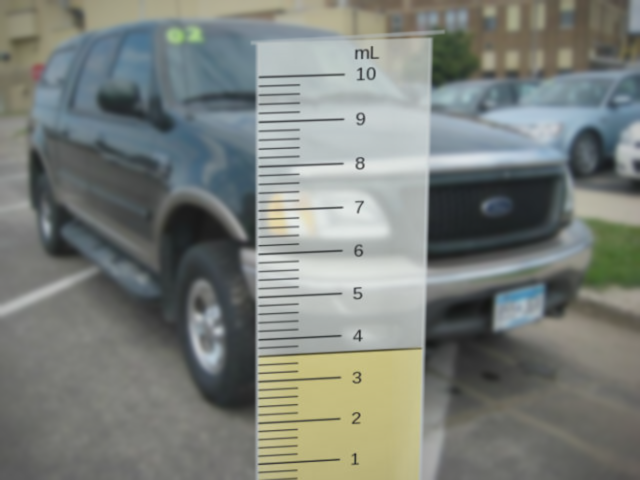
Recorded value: 3.6 mL
